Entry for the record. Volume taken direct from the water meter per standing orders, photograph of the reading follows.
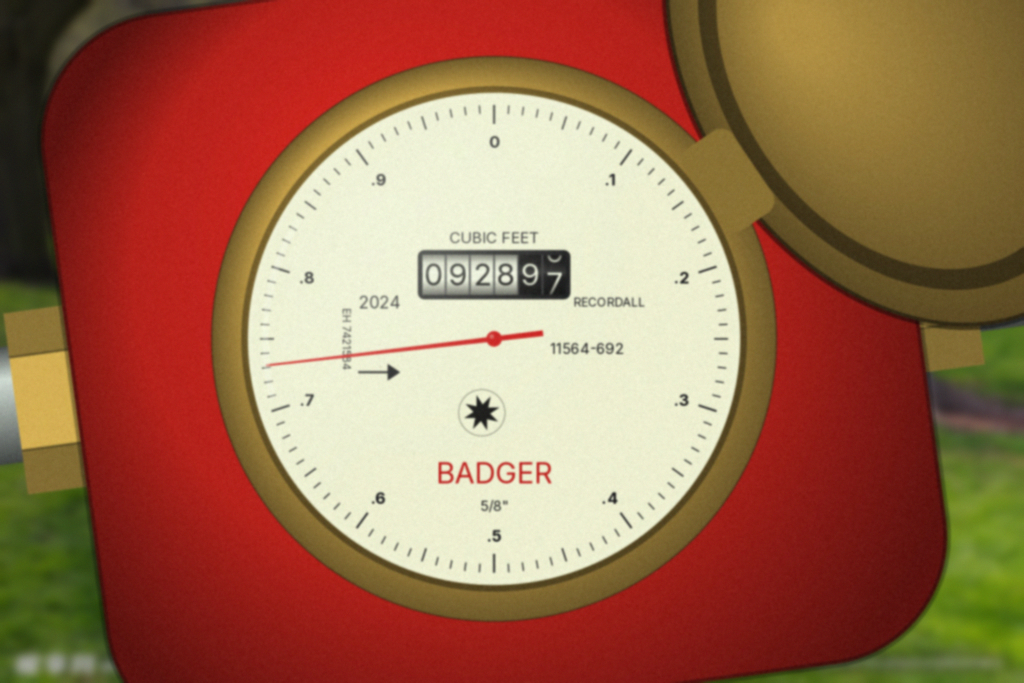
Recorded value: 92896.73 ft³
